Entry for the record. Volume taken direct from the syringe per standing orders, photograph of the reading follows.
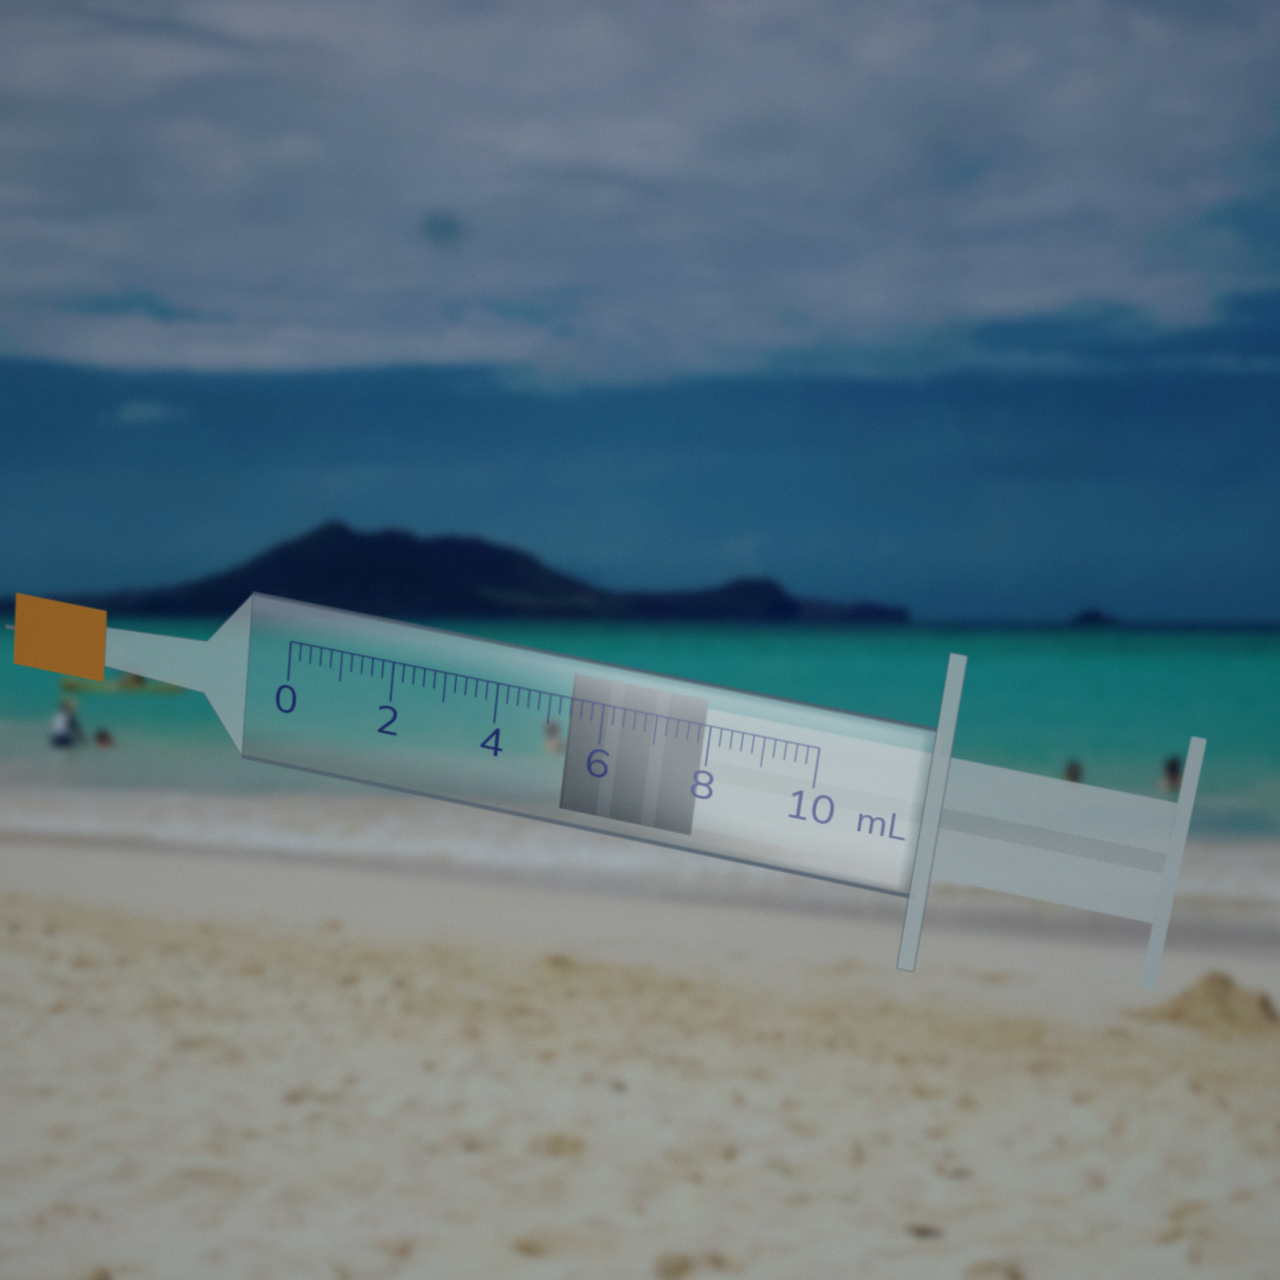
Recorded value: 5.4 mL
